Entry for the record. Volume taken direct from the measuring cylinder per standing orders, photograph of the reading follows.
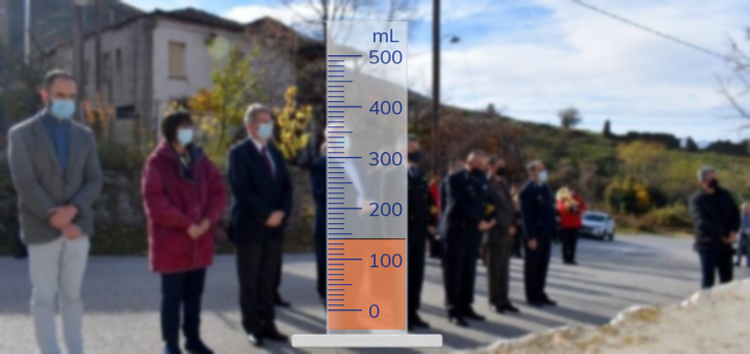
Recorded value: 140 mL
